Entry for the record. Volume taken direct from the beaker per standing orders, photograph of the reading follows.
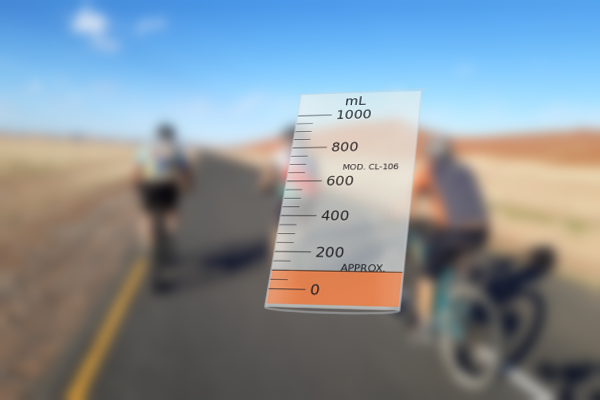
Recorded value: 100 mL
